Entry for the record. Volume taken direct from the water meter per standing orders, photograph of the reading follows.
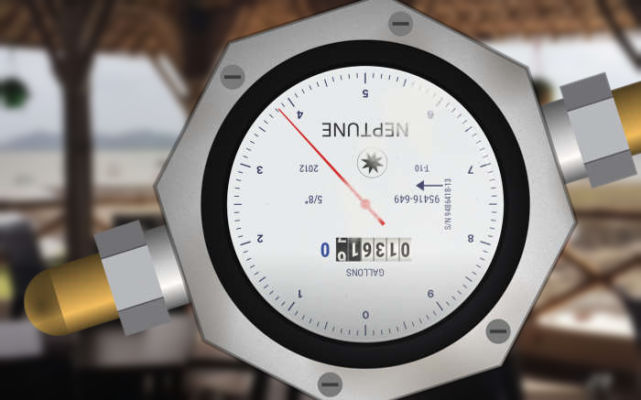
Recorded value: 136163.8 gal
